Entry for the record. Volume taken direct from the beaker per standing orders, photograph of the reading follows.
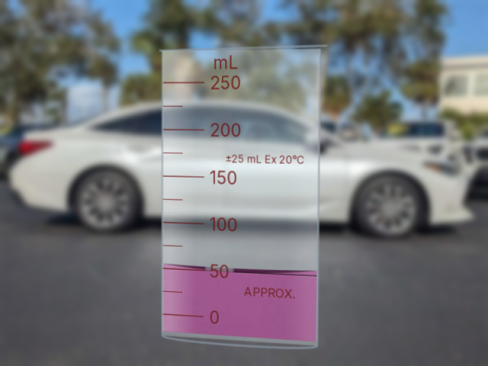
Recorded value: 50 mL
